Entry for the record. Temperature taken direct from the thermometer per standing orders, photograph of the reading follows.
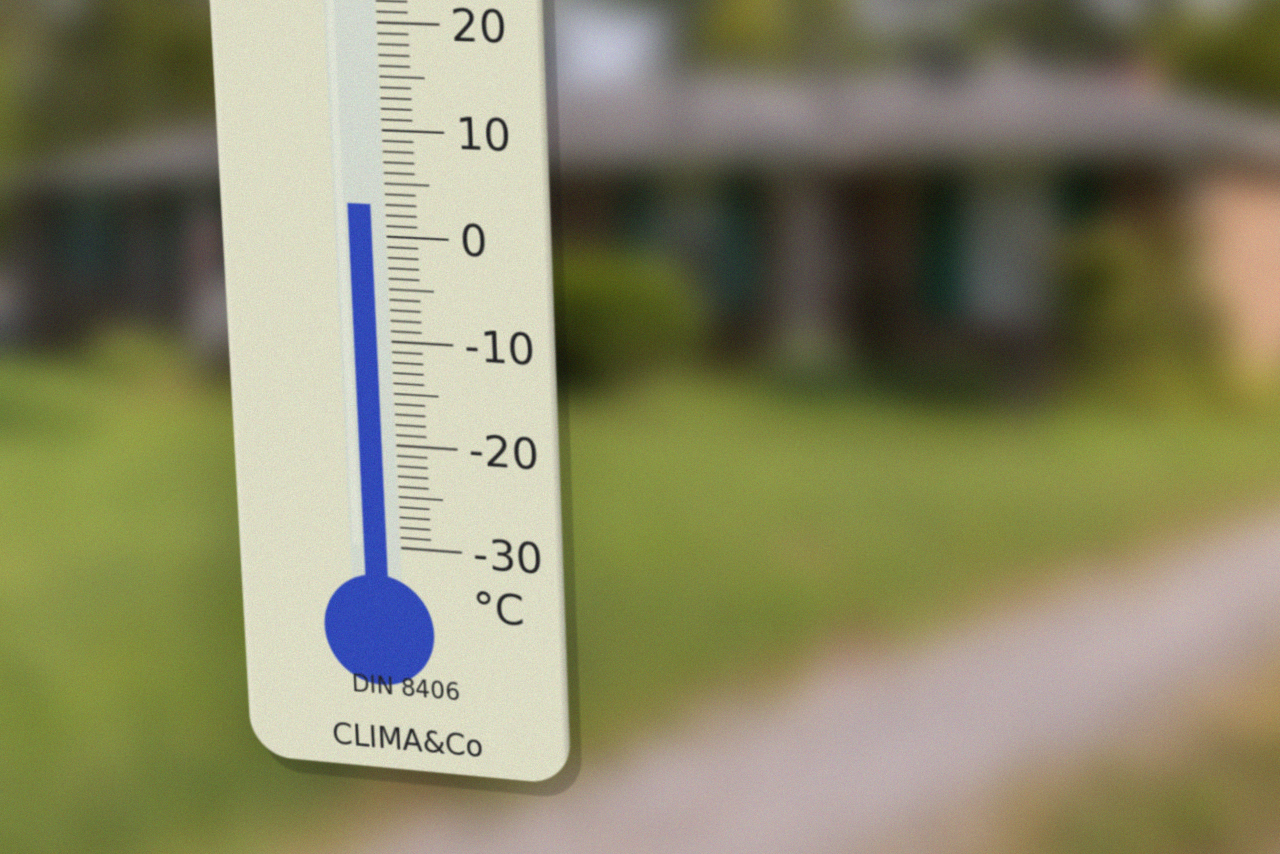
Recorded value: 3 °C
